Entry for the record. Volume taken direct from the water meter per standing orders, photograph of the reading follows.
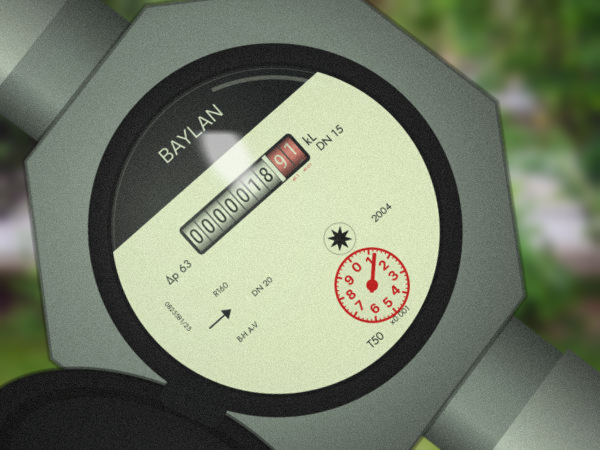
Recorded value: 18.911 kL
